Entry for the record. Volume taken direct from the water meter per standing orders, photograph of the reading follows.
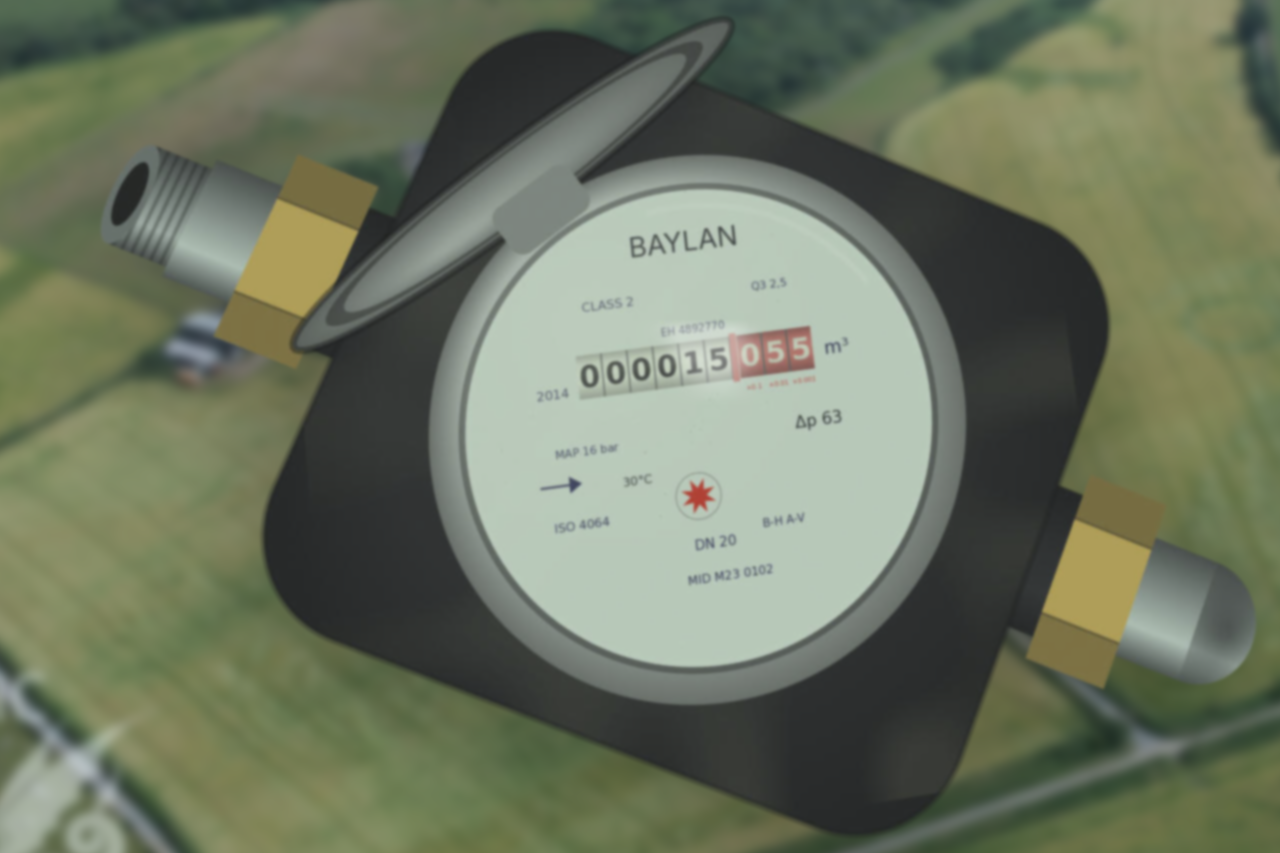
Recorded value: 15.055 m³
